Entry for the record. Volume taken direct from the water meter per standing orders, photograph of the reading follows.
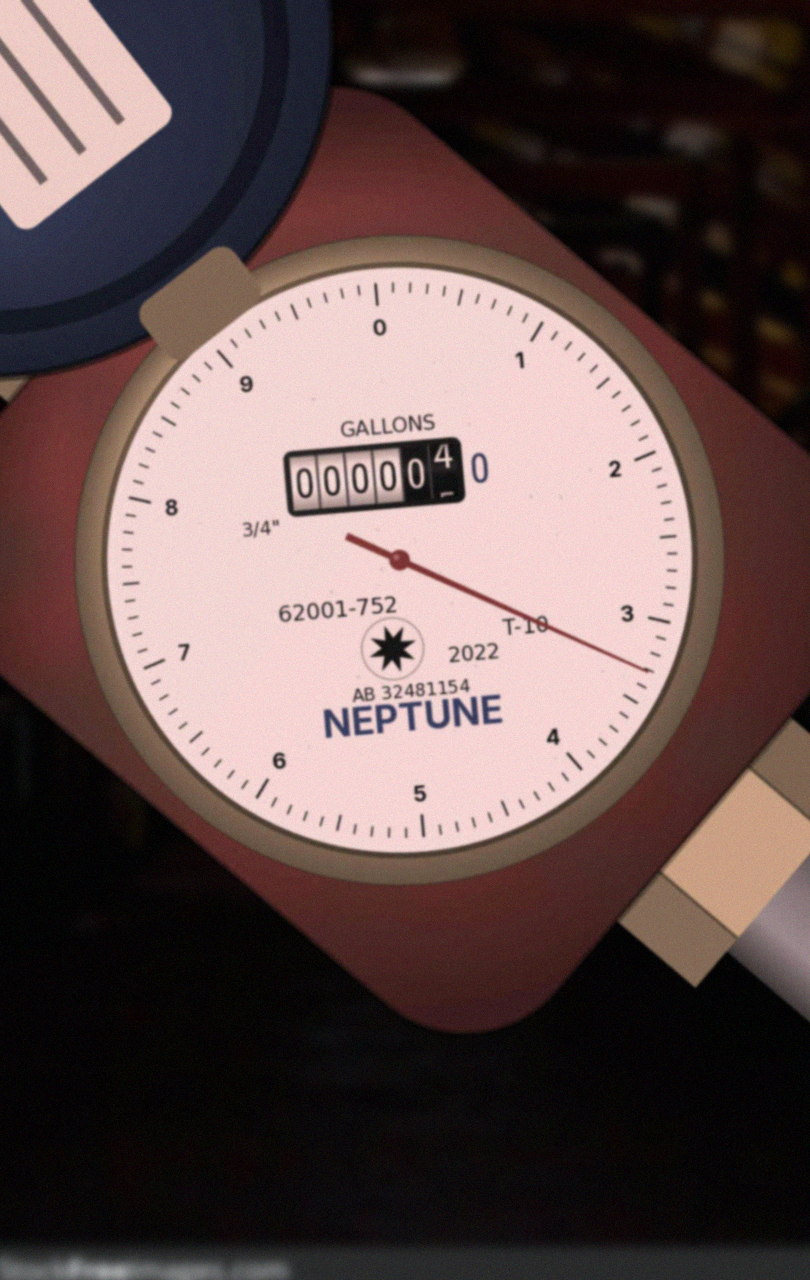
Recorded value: 43.3 gal
